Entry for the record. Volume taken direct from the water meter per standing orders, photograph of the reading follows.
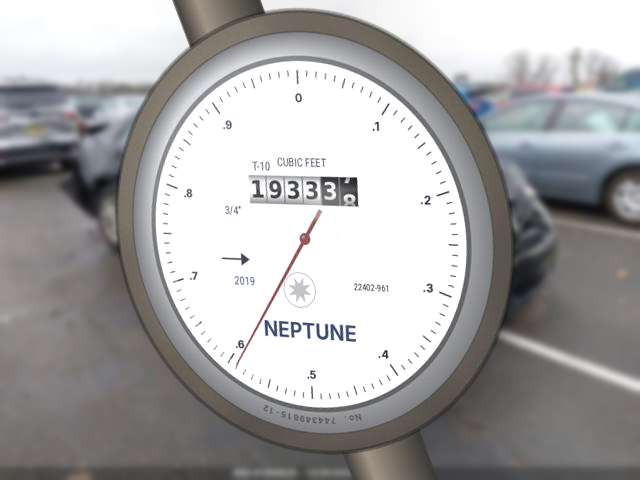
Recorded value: 193337.59 ft³
